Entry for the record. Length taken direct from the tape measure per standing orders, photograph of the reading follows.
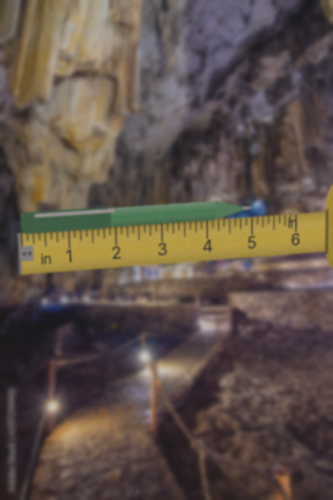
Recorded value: 5 in
